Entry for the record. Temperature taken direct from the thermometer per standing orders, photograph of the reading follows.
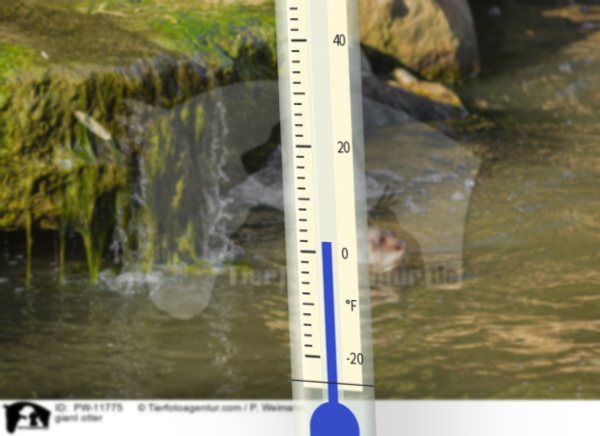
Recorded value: 2 °F
